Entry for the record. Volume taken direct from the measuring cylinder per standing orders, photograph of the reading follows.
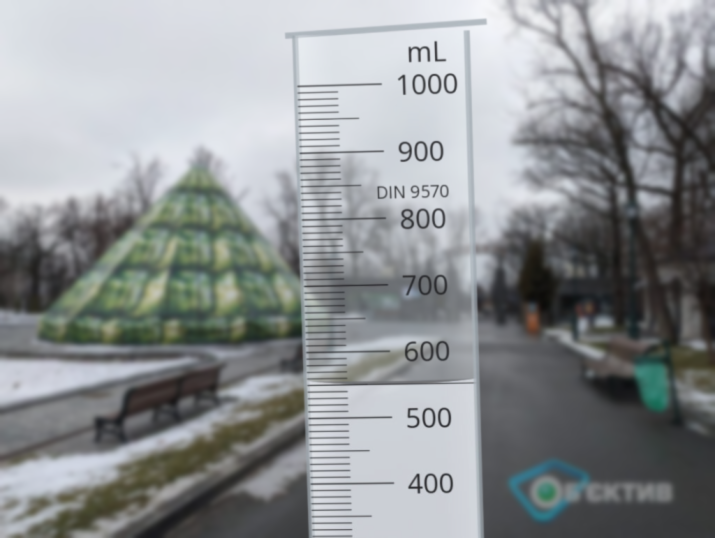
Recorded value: 550 mL
